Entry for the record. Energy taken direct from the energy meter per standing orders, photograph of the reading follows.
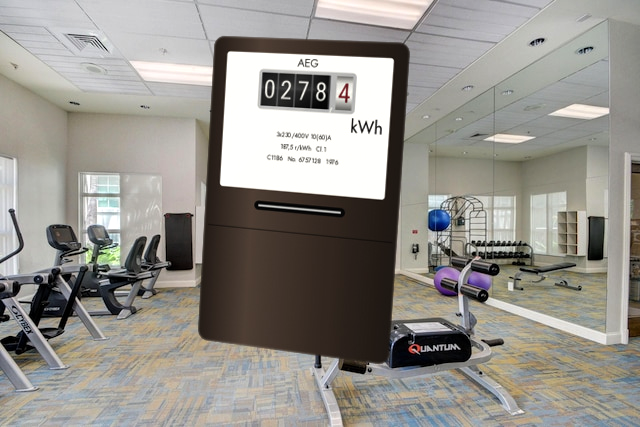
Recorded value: 278.4 kWh
